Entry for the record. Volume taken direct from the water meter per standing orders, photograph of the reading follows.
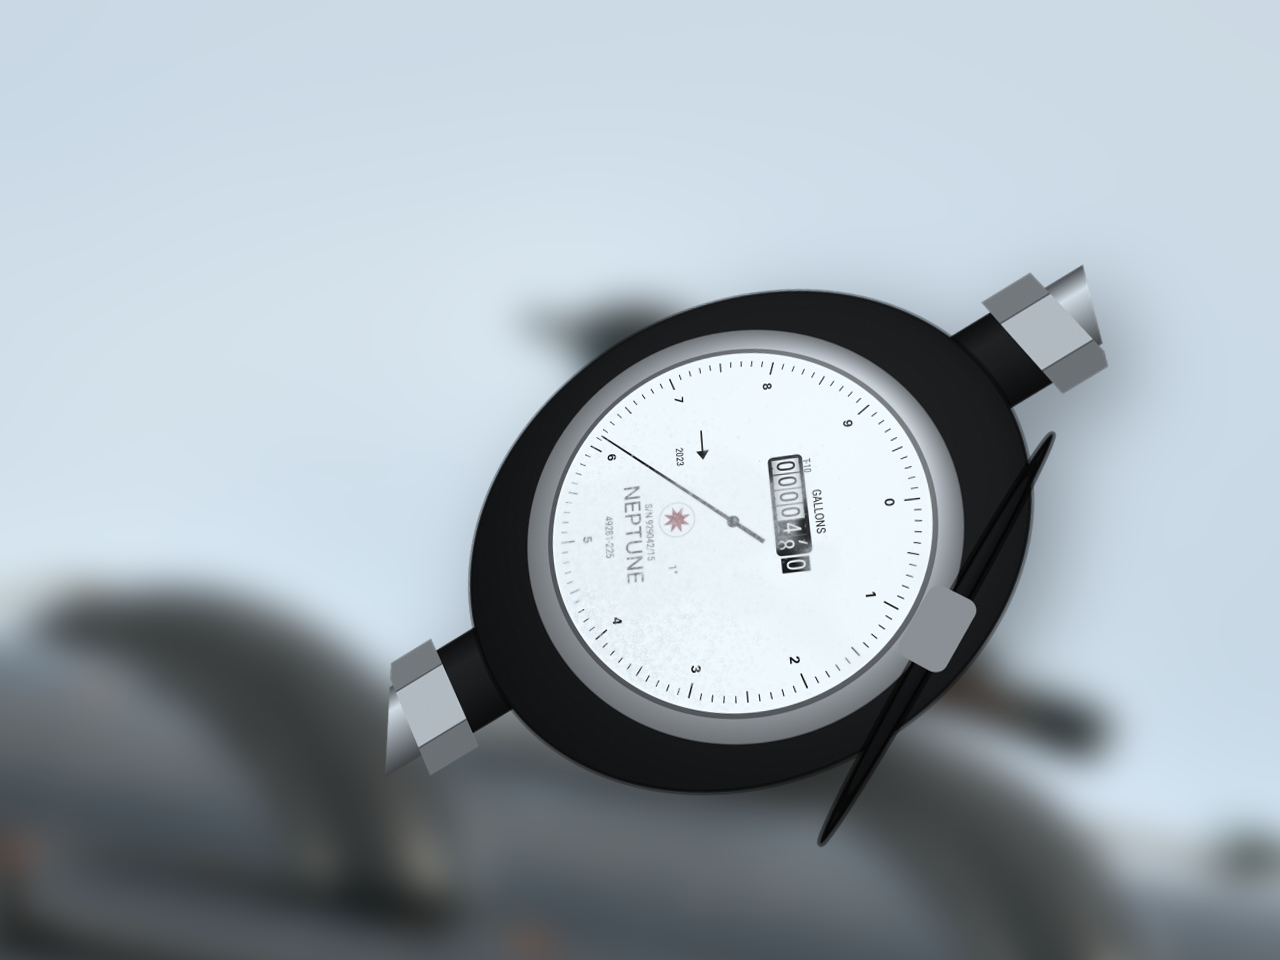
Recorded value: 476.1 gal
